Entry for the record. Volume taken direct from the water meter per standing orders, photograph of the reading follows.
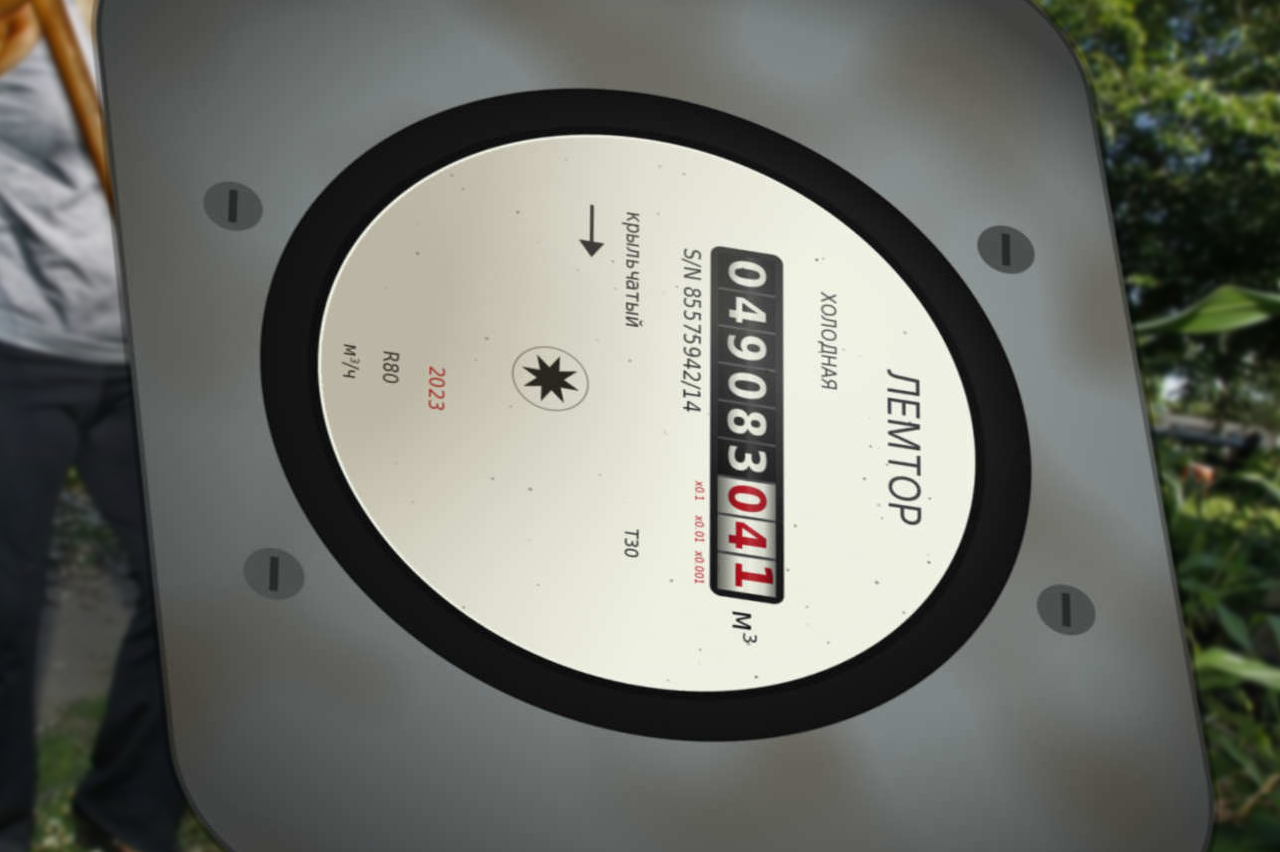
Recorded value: 49083.041 m³
